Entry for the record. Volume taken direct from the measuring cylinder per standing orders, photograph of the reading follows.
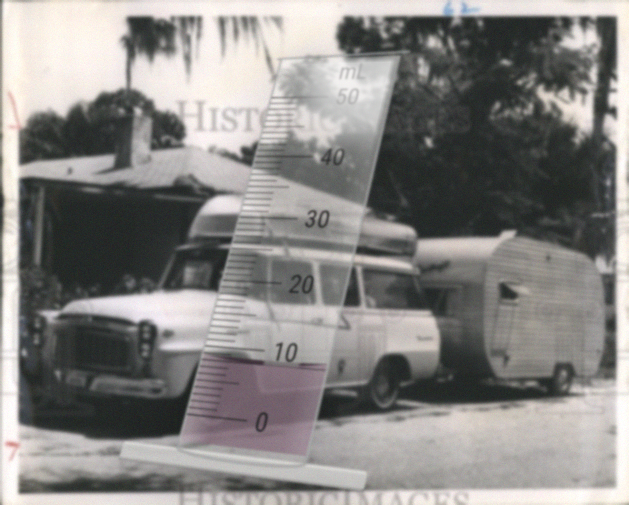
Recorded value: 8 mL
